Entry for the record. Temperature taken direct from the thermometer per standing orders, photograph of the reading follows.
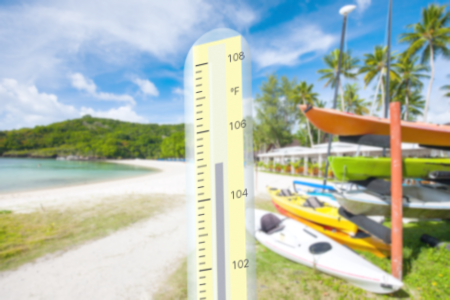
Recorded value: 105 °F
